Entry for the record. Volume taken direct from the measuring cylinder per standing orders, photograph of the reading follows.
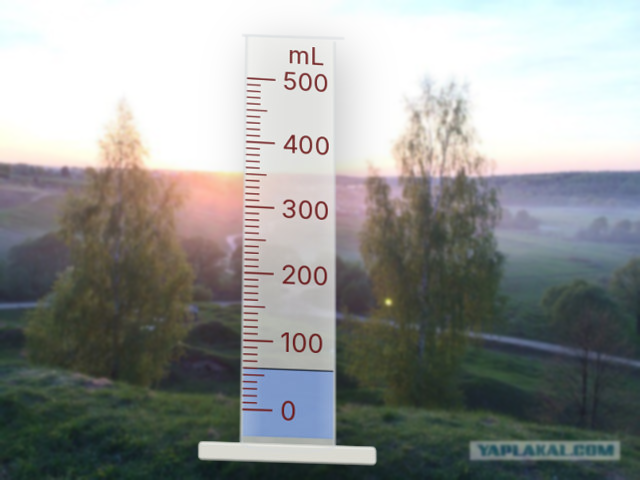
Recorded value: 60 mL
